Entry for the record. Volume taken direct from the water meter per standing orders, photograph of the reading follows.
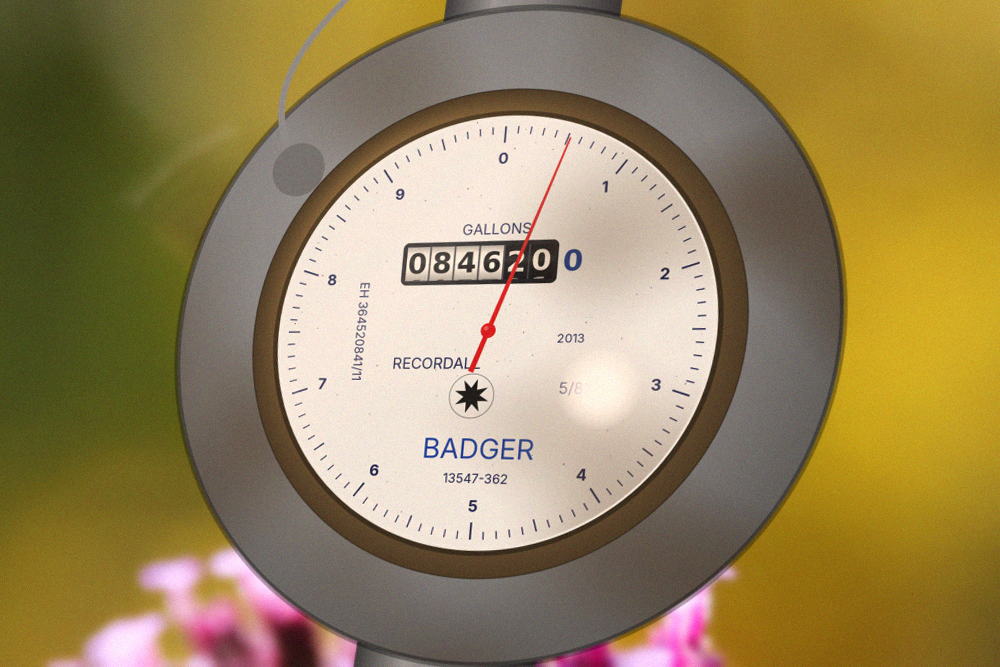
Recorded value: 846200.5 gal
